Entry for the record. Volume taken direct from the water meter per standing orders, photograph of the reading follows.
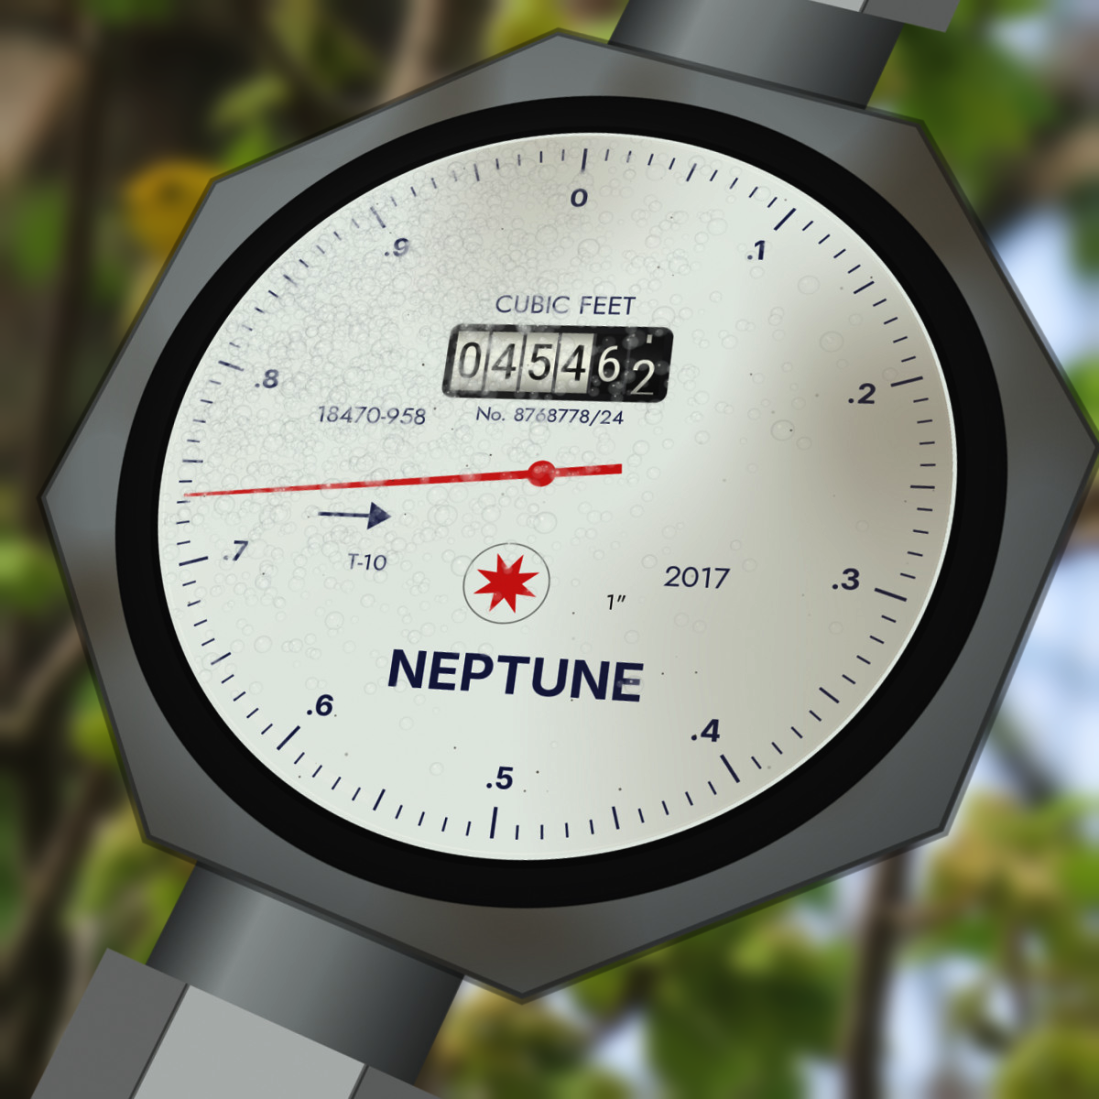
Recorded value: 45461.73 ft³
